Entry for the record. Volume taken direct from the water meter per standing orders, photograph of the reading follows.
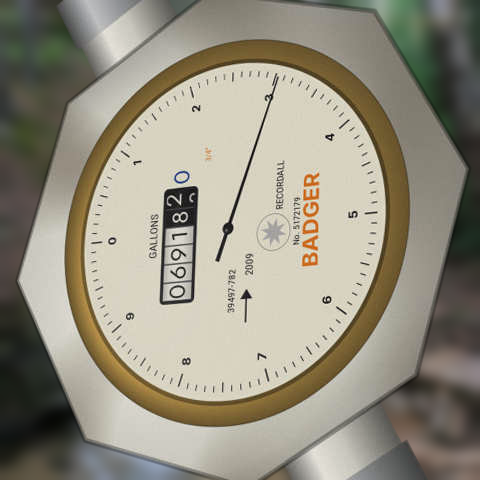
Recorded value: 691823.0 gal
